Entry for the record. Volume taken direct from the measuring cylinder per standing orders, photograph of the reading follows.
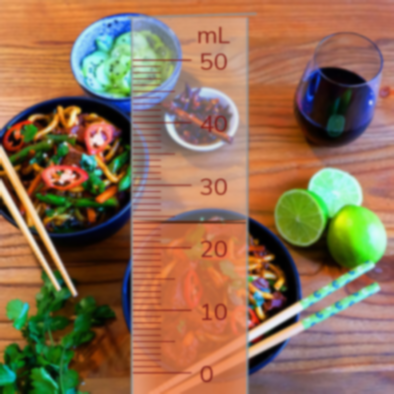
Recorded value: 24 mL
